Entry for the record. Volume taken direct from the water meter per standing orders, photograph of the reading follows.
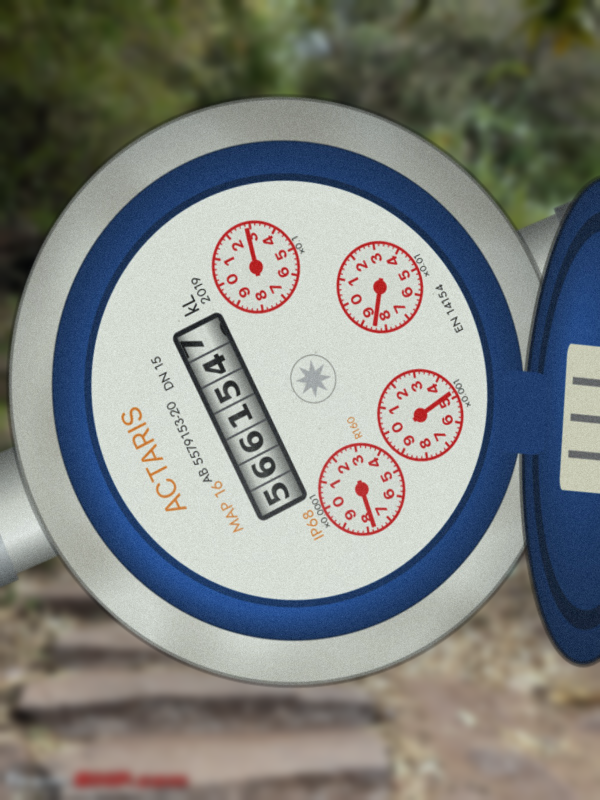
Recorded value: 5661547.2847 kL
